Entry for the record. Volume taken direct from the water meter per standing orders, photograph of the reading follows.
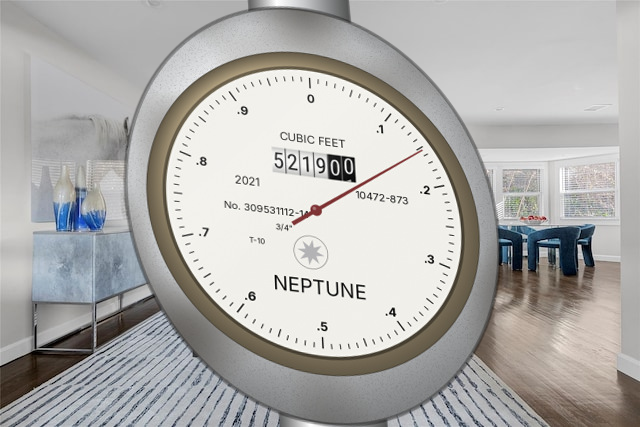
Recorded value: 521900.15 ft³
